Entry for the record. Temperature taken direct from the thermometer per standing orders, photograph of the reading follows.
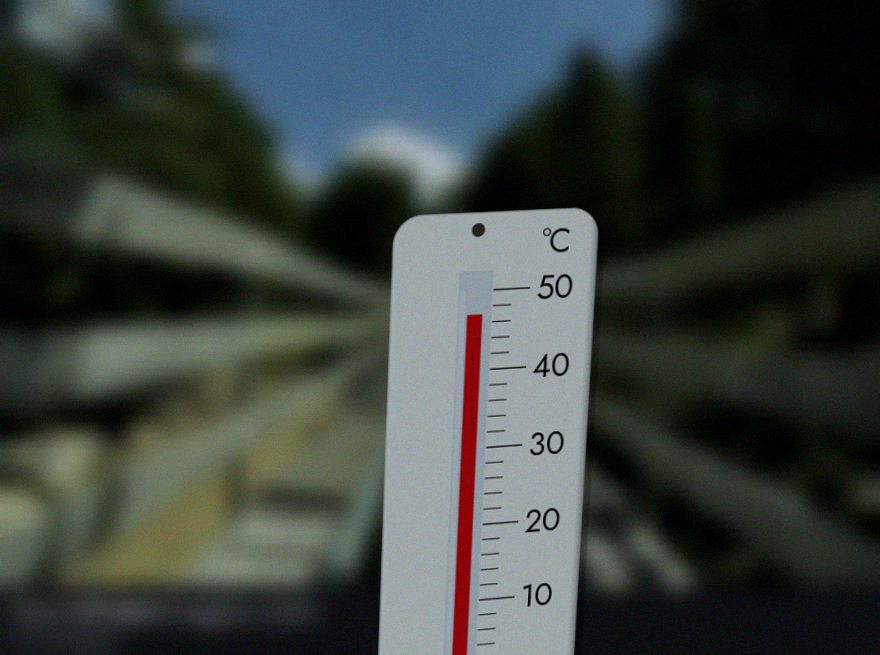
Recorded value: 47 °C
